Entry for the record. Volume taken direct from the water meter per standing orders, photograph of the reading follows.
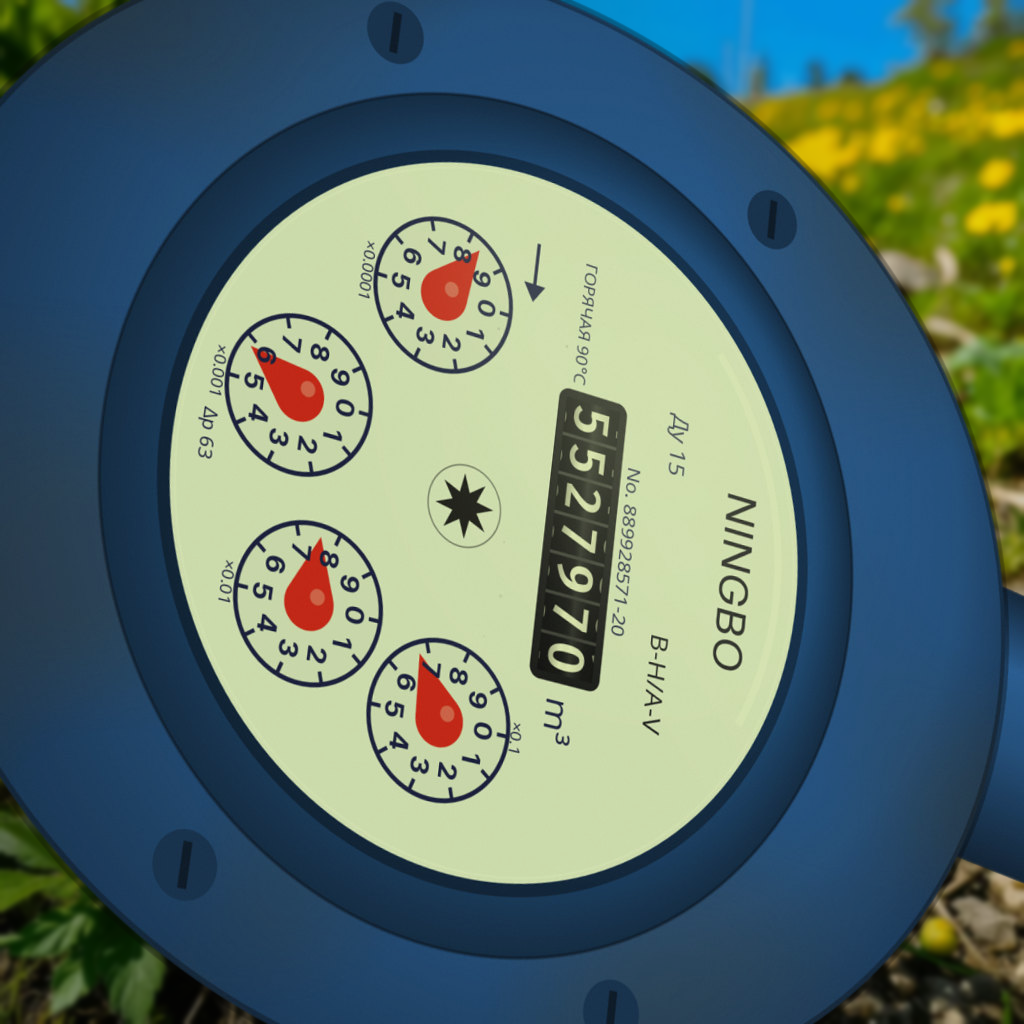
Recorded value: 5527970.6758 m³
